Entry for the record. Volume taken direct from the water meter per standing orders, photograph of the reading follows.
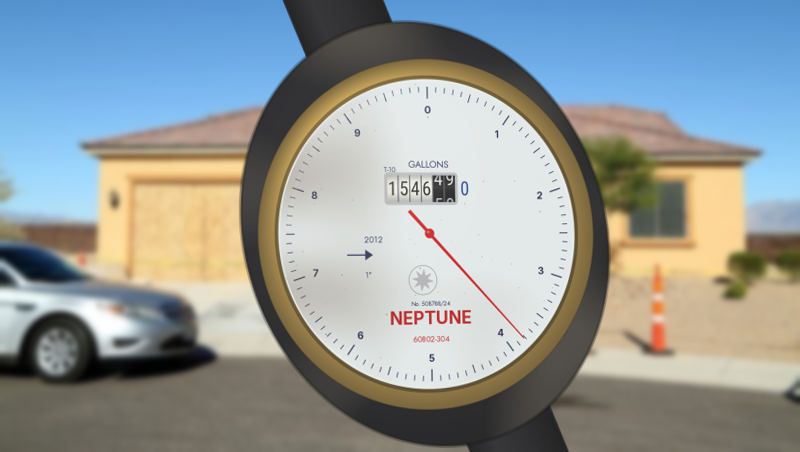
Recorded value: 1546493.8 gal
